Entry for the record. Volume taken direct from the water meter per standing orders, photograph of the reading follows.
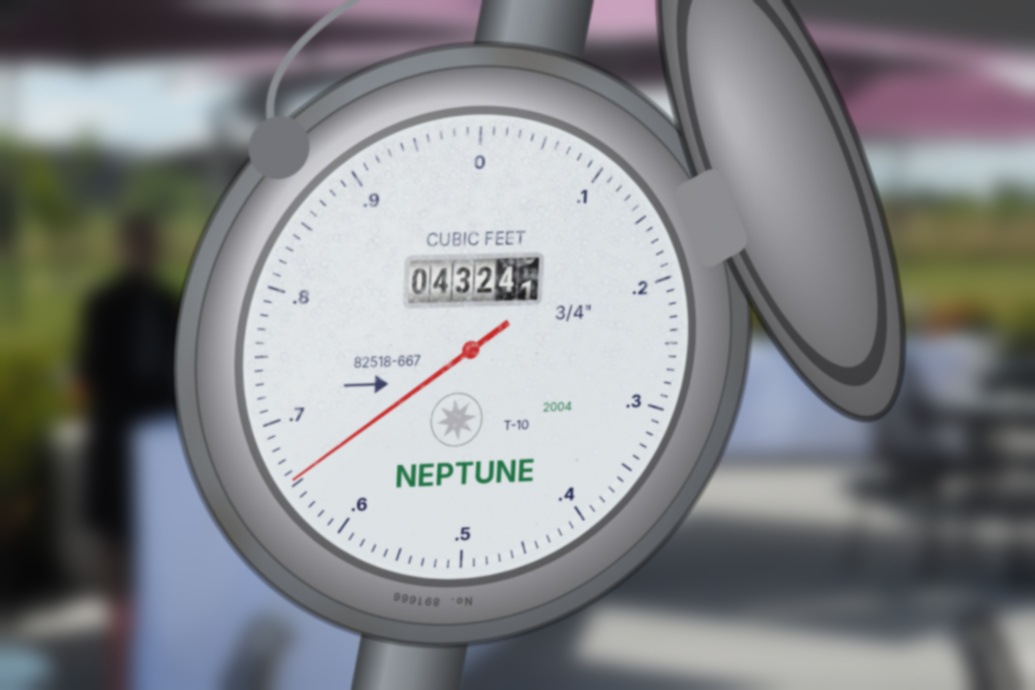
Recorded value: 43240.65 ft³
